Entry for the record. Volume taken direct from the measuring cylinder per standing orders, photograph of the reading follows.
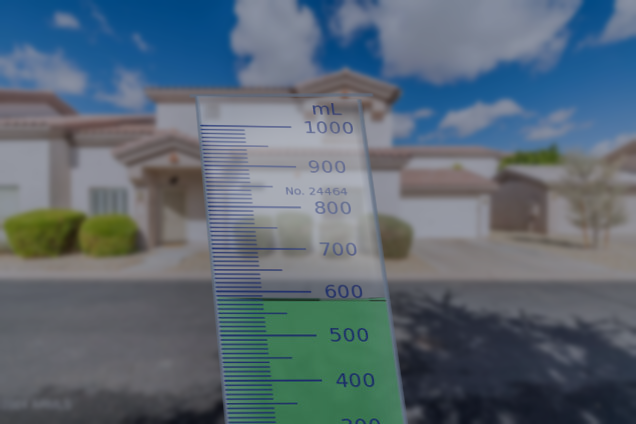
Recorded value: 580 mL
